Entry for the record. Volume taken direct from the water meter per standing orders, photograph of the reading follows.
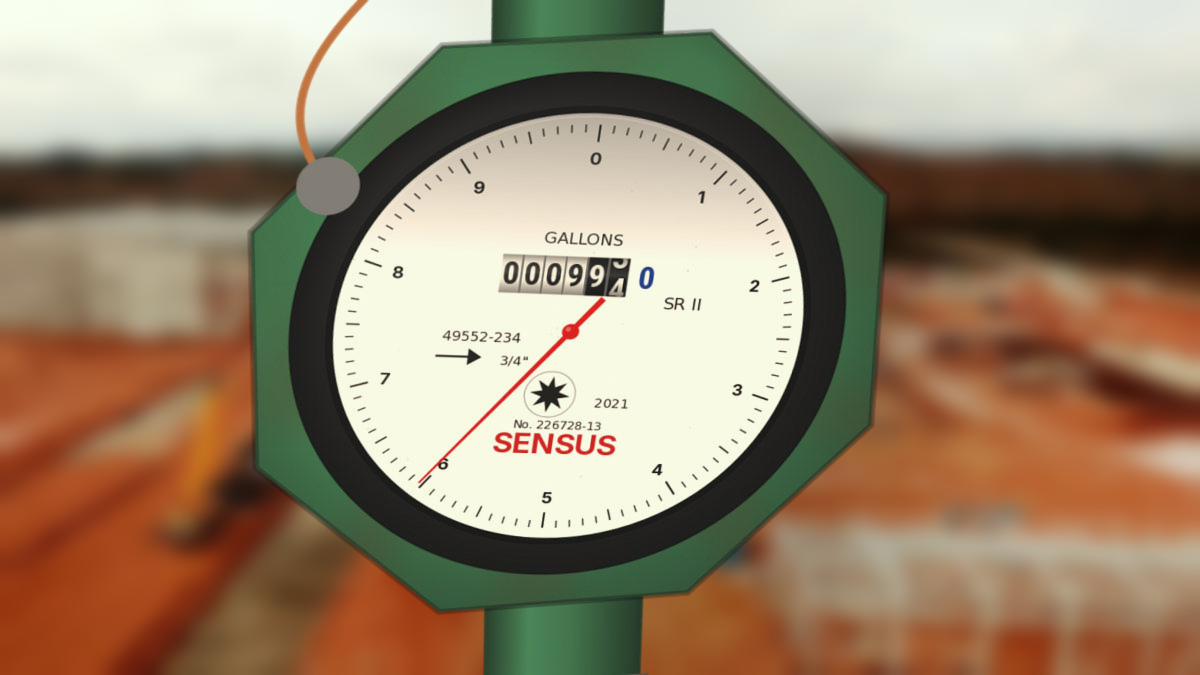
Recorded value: 9936.0 gal
